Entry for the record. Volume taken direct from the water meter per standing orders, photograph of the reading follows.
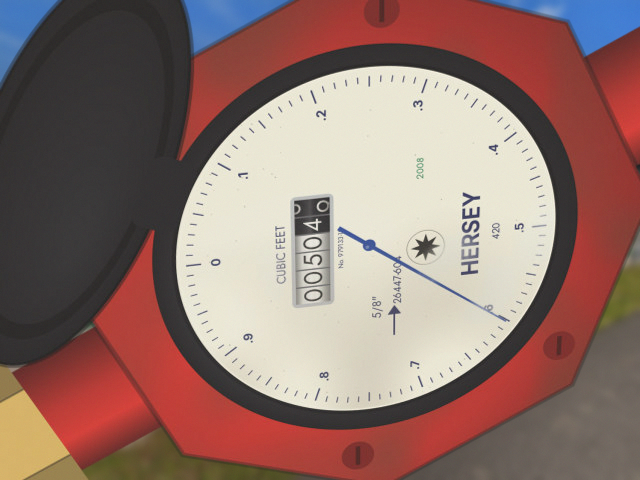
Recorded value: 5048.60 ft³
